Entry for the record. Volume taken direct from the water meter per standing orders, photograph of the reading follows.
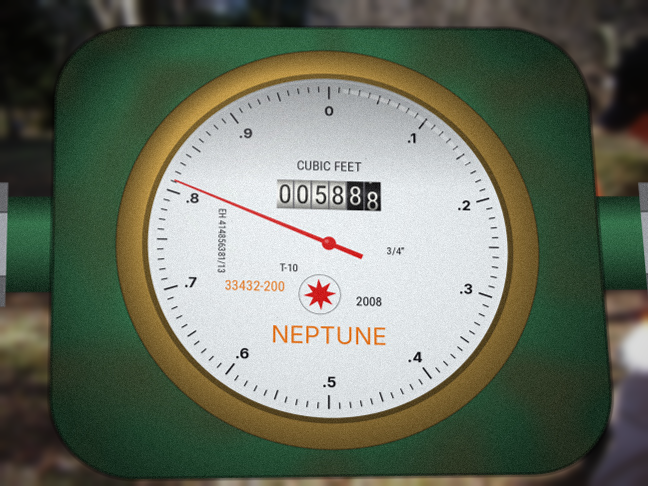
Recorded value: 5887.81 ft³
